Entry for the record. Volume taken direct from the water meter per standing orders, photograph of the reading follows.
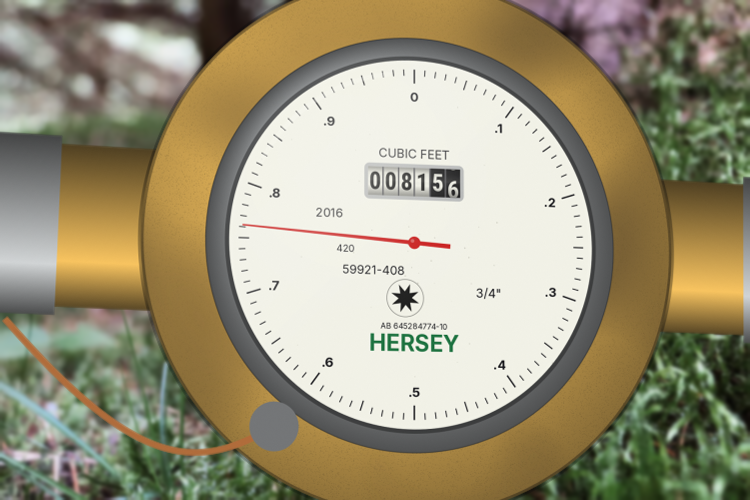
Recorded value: 8155.76 ft³
